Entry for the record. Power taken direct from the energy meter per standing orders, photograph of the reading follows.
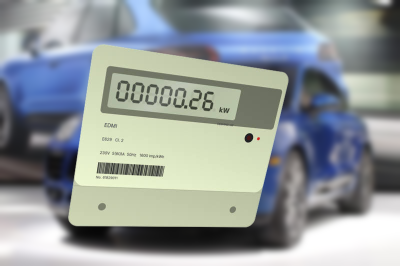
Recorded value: 0.26 kW
